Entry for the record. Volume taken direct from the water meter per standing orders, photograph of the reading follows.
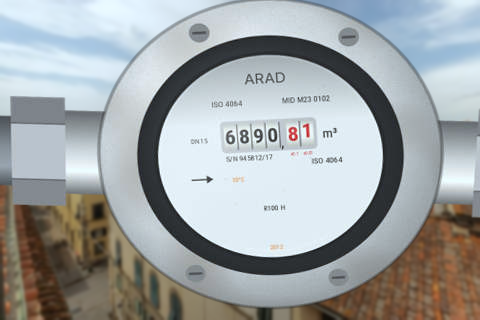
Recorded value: 6890.81 m³
